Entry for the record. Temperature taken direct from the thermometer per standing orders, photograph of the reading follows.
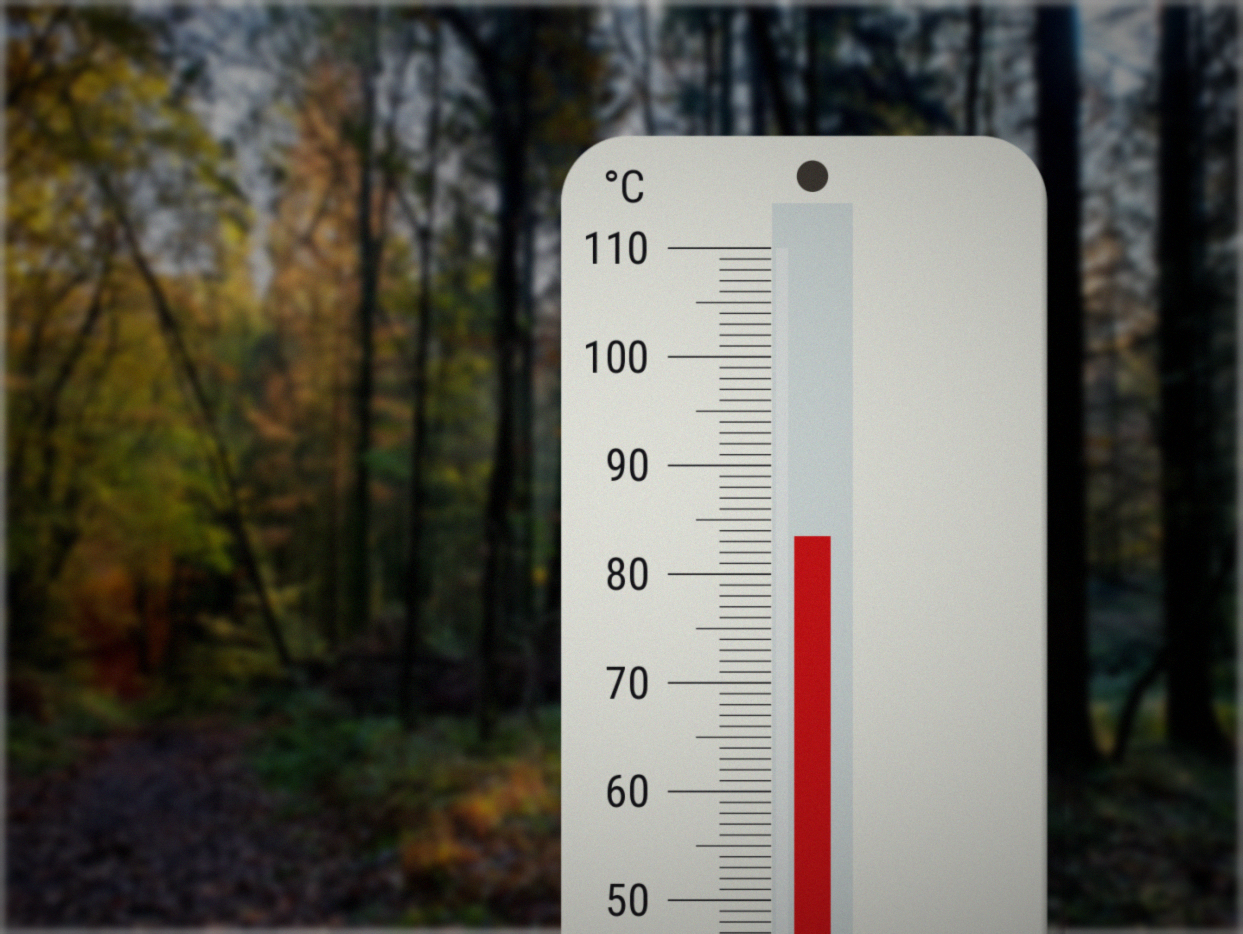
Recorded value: 83.5 °C
